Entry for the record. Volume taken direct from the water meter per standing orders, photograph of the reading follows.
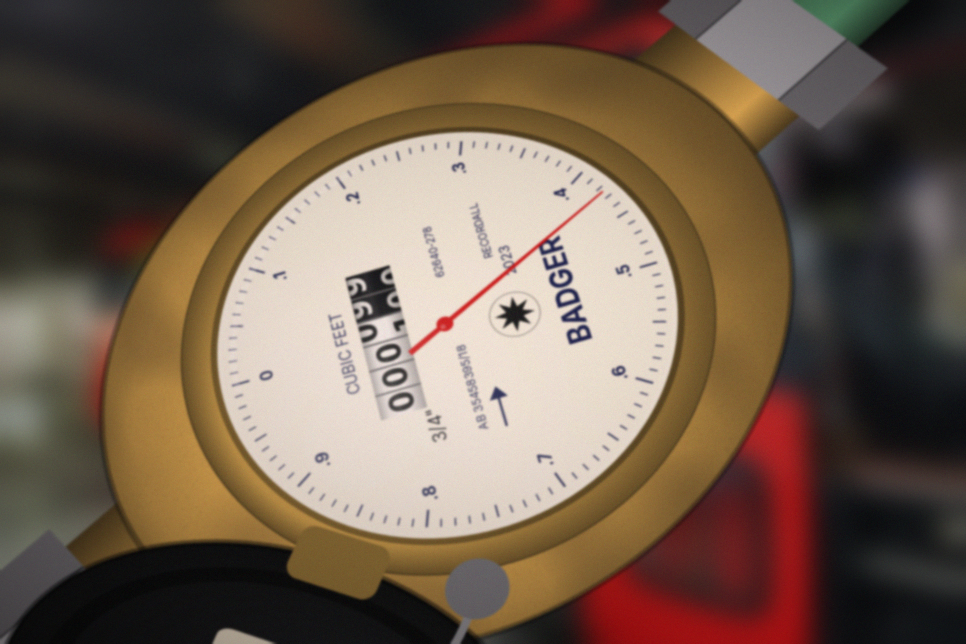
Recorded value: 99.42 ft³
